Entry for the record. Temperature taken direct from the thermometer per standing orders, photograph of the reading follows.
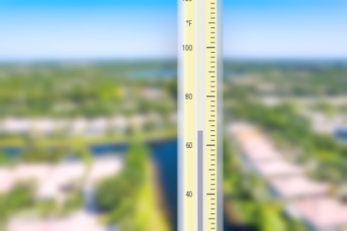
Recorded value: 66 °F
